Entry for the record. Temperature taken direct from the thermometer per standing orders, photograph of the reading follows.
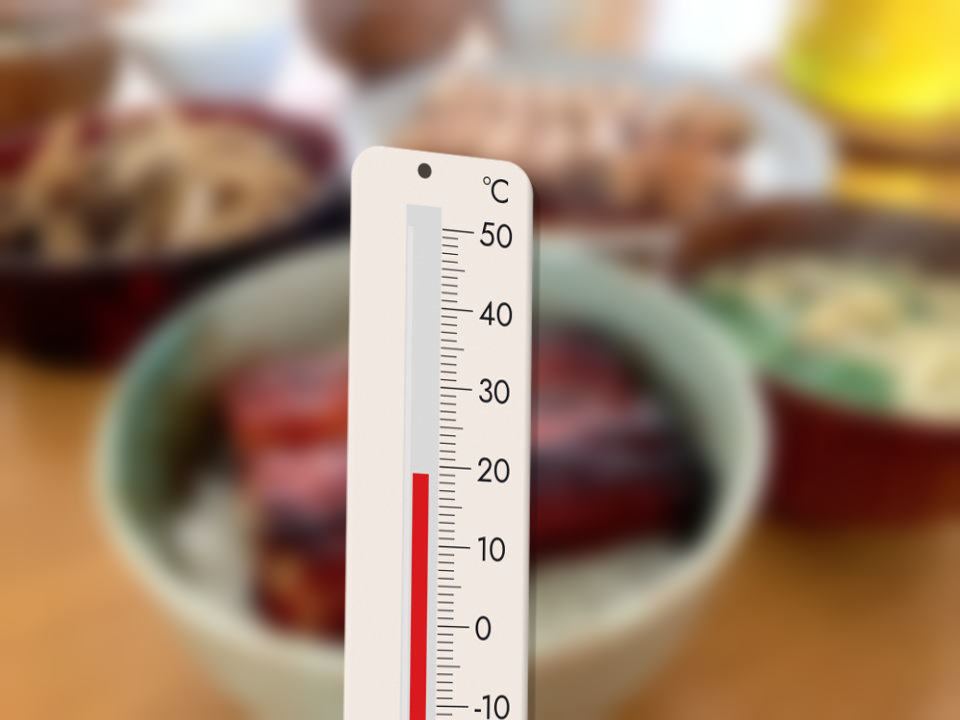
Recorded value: 19 °C
